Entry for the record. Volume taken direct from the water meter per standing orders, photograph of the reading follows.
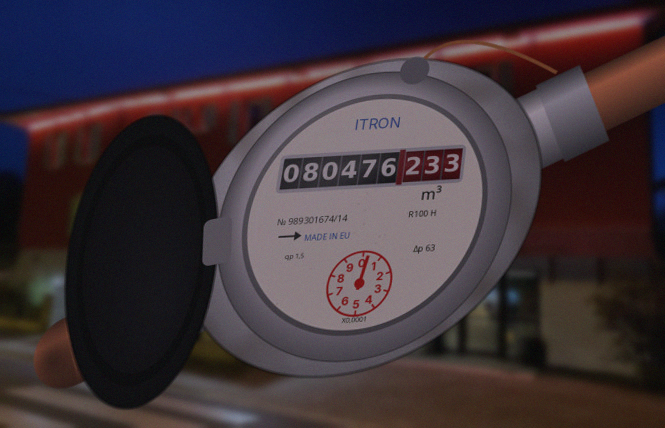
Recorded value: 80476.2330 m³
